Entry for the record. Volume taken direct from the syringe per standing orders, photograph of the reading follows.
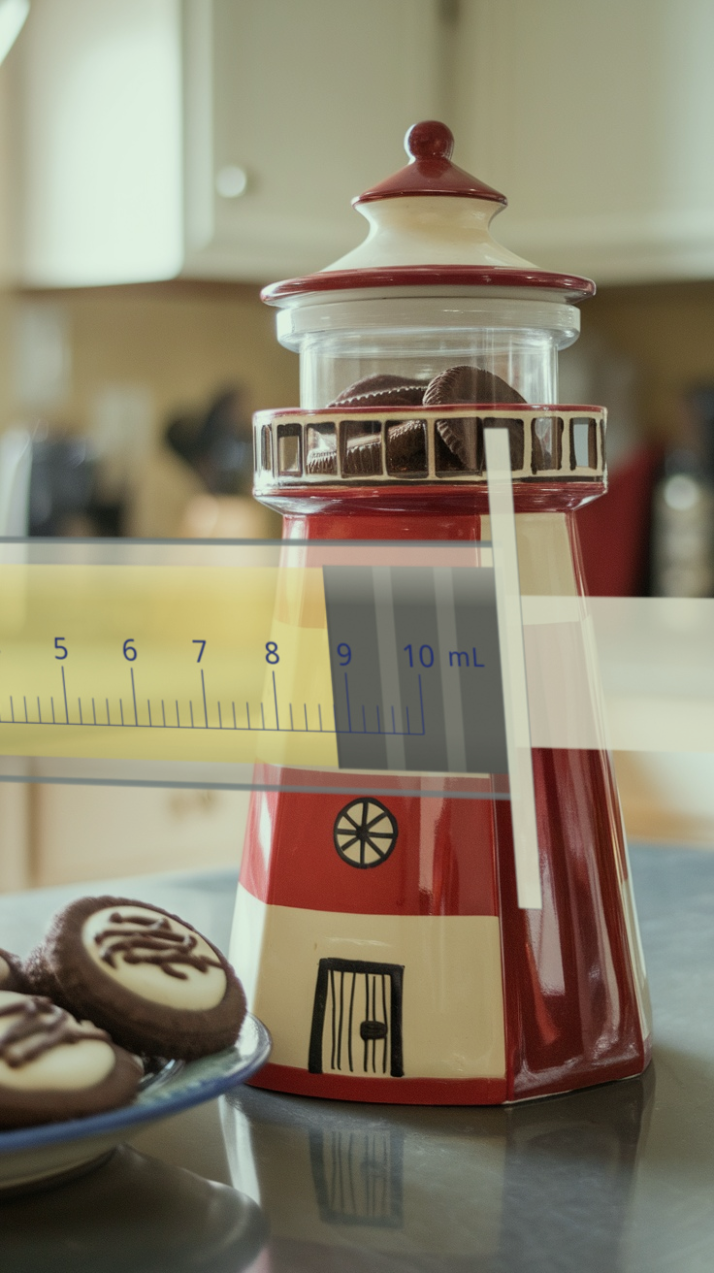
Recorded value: 8.8 mL
